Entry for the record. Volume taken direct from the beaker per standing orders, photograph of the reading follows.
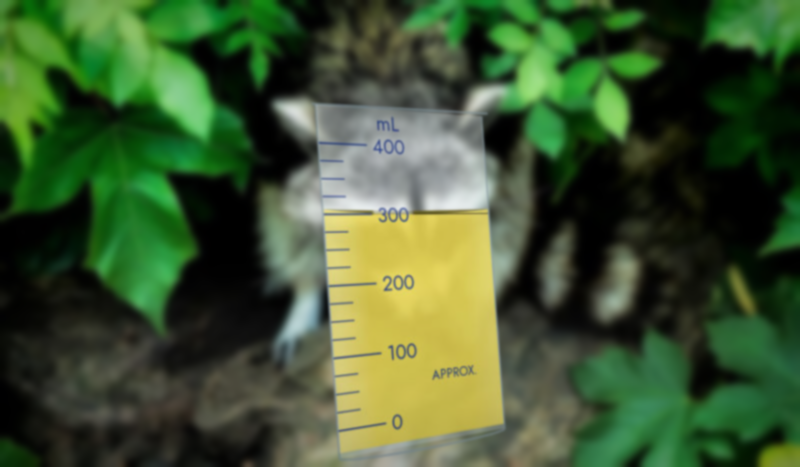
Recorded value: 300 mL
